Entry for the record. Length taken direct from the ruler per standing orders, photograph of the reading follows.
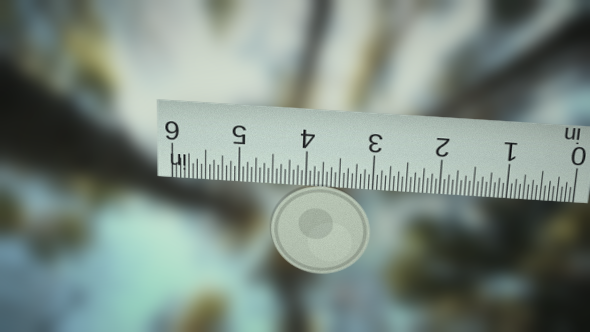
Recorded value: 1.5 in
